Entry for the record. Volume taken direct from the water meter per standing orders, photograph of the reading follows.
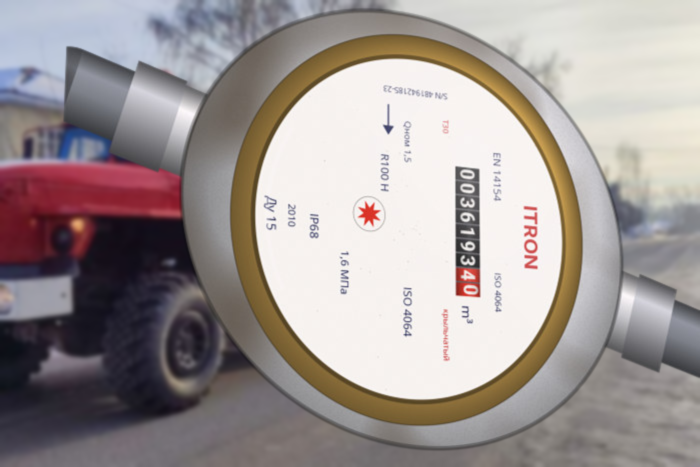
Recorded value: 36193.40 m³
